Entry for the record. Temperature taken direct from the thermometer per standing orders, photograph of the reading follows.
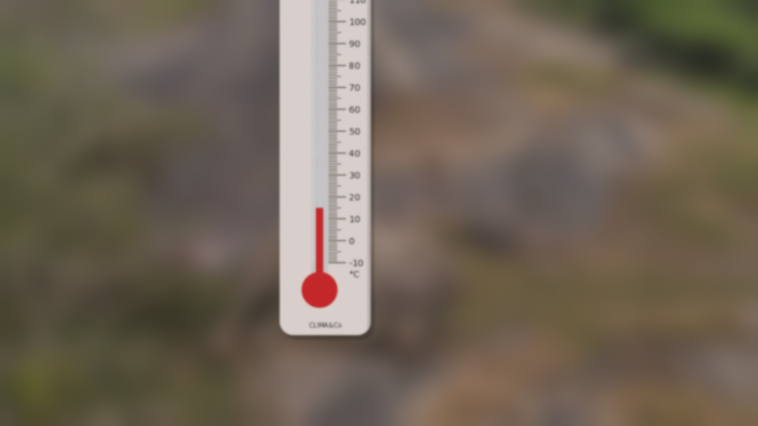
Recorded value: 15 °C
